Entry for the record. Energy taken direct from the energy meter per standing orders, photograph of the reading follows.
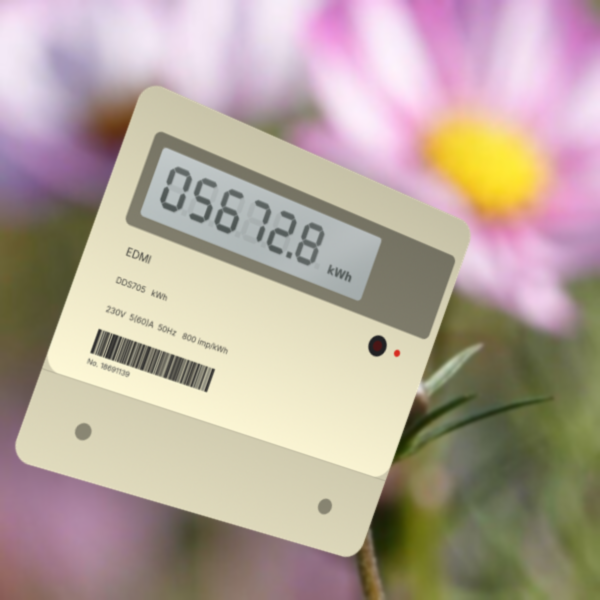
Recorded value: 5672.8 kWh
